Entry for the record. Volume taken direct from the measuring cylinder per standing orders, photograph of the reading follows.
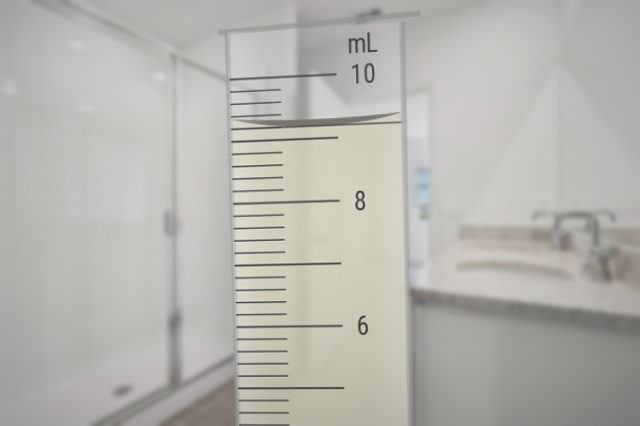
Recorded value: 9.2 mL
